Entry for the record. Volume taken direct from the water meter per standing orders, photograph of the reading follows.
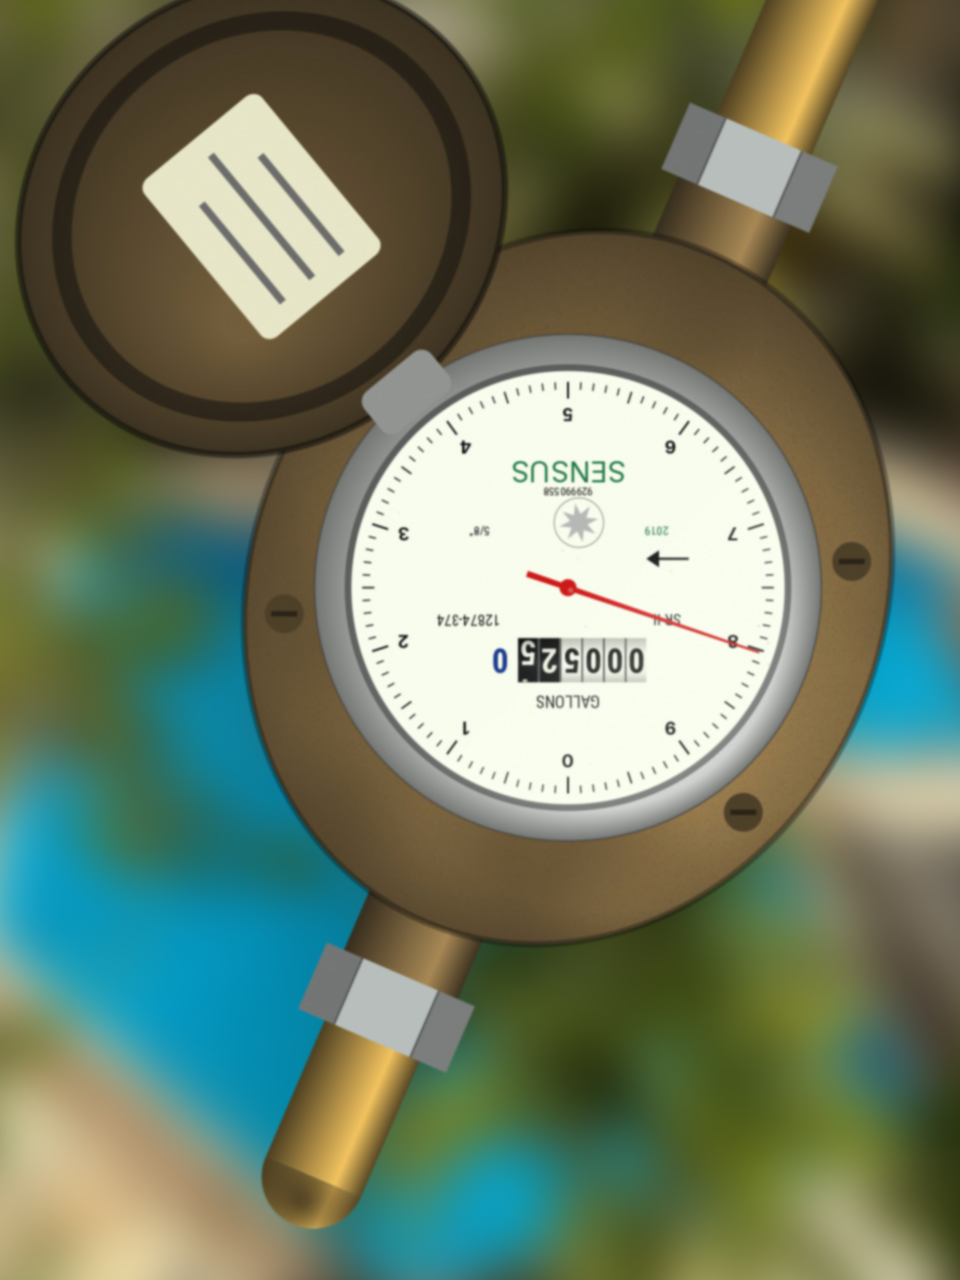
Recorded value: 5248.0 gal
